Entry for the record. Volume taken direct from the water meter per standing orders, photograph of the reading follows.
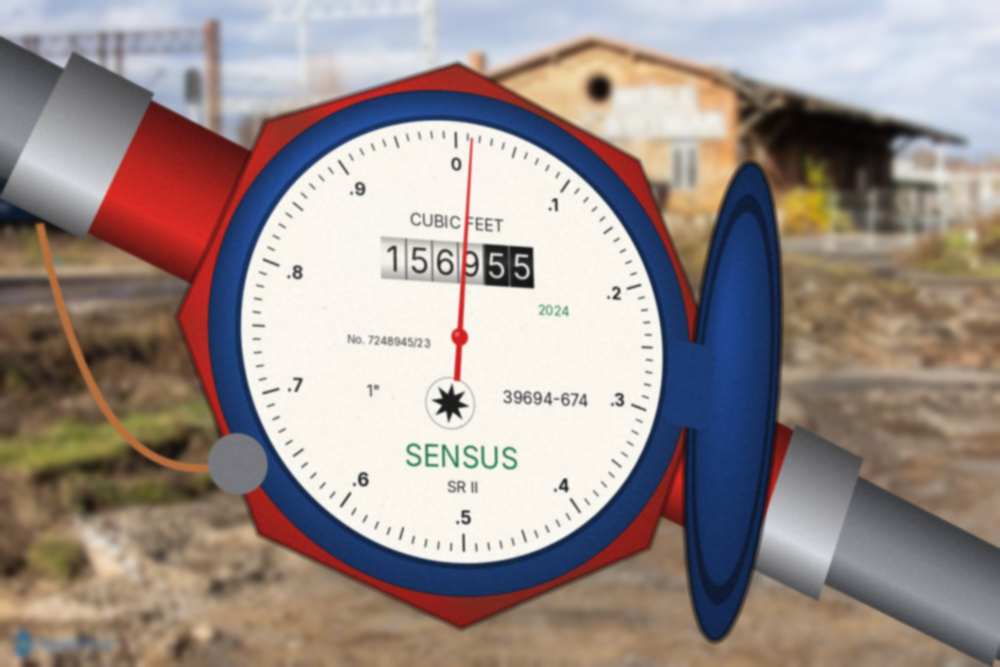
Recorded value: 156955.01 ft³
